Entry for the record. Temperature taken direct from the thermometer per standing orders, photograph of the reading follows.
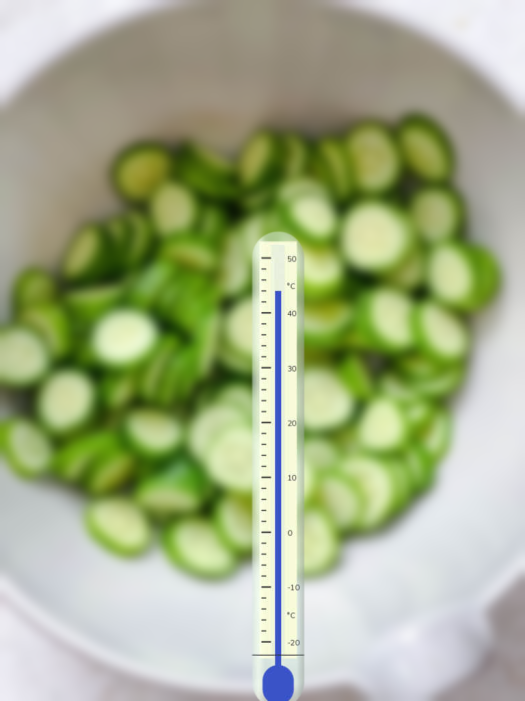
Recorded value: 44 °C
